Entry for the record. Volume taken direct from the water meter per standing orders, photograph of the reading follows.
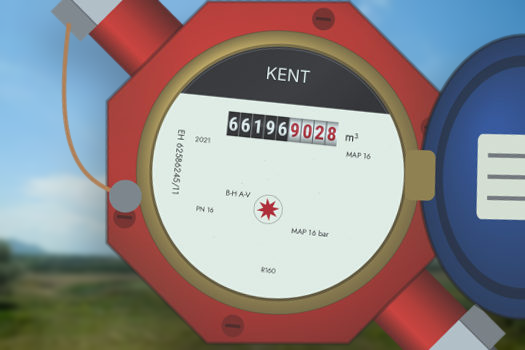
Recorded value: 66196.9028 m³
